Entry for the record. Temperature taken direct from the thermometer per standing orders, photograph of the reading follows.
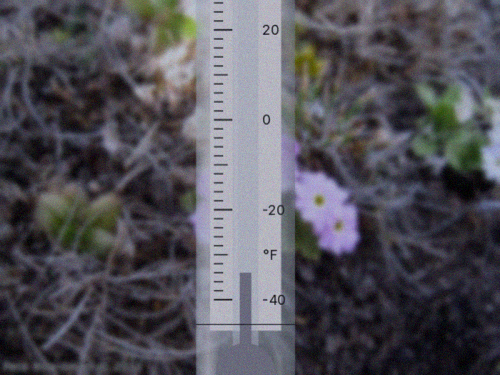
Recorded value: -34 °F
